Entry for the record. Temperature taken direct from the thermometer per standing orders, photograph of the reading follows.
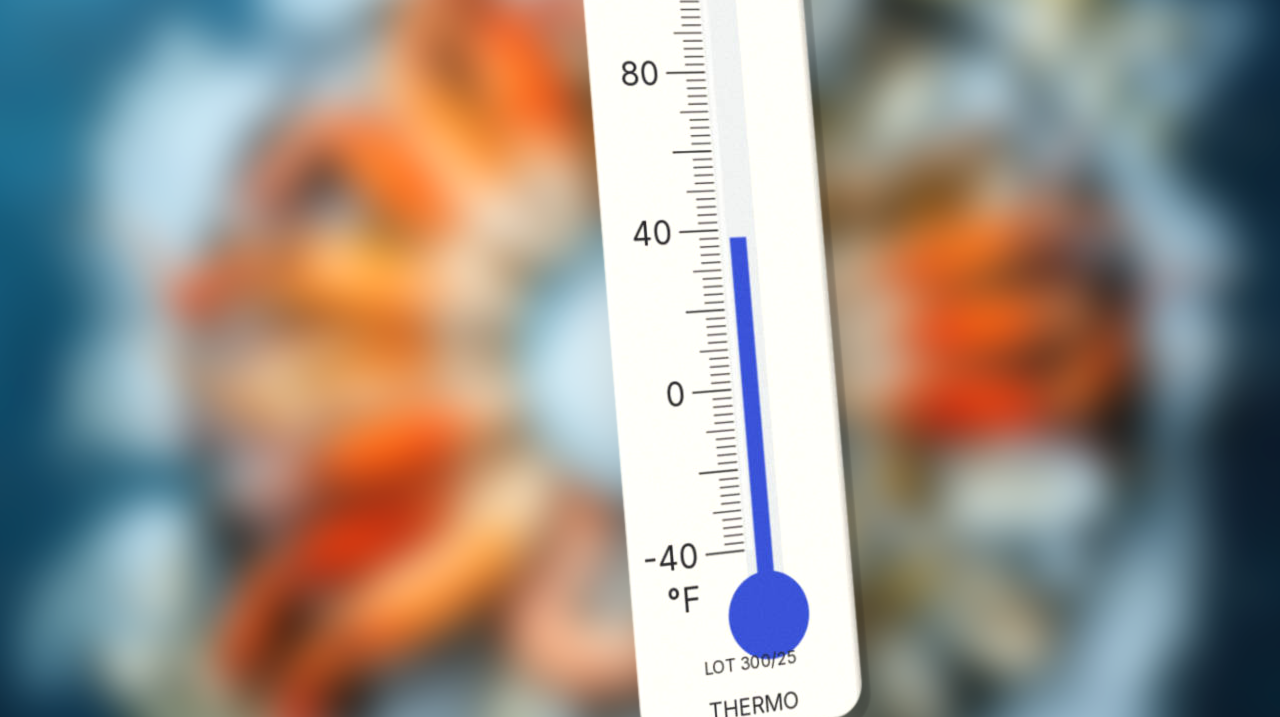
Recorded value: 38 °F
